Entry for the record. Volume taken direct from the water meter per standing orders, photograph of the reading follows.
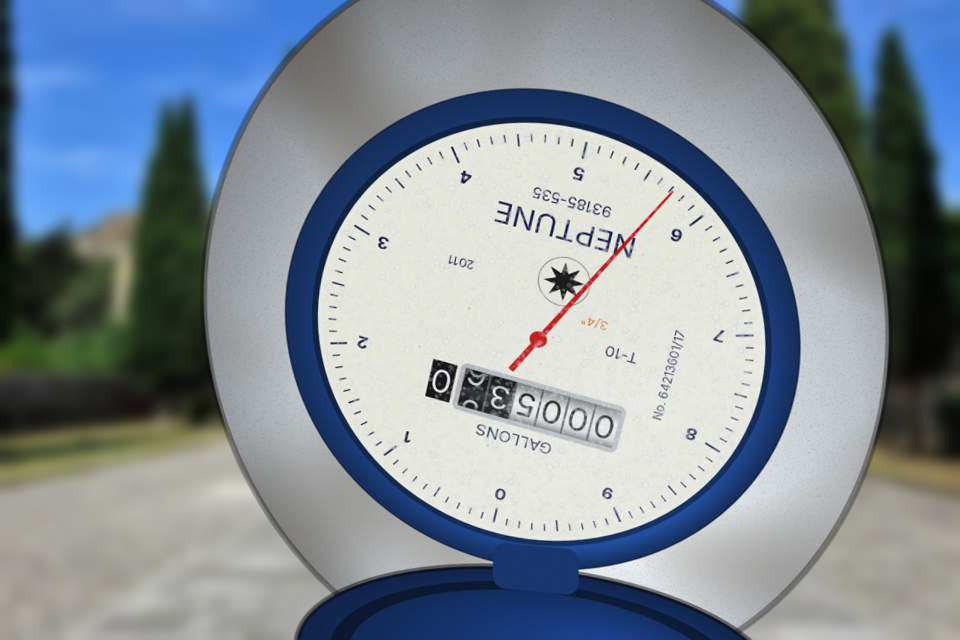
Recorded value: 5355.7 gal
